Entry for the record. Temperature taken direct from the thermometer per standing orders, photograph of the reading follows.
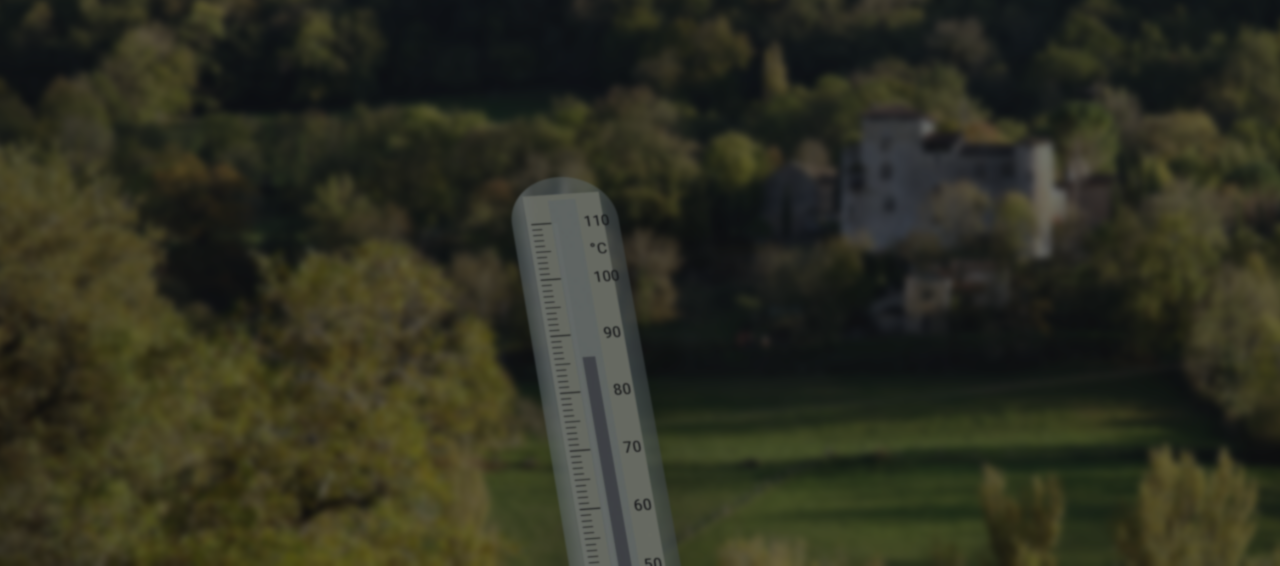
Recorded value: 86 °C
